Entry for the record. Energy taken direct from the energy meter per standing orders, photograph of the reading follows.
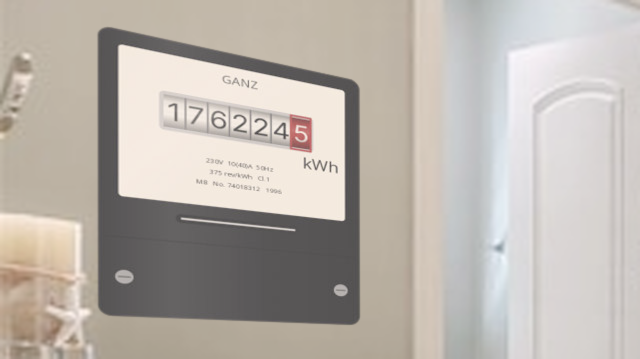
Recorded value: 176224.5 kWh
